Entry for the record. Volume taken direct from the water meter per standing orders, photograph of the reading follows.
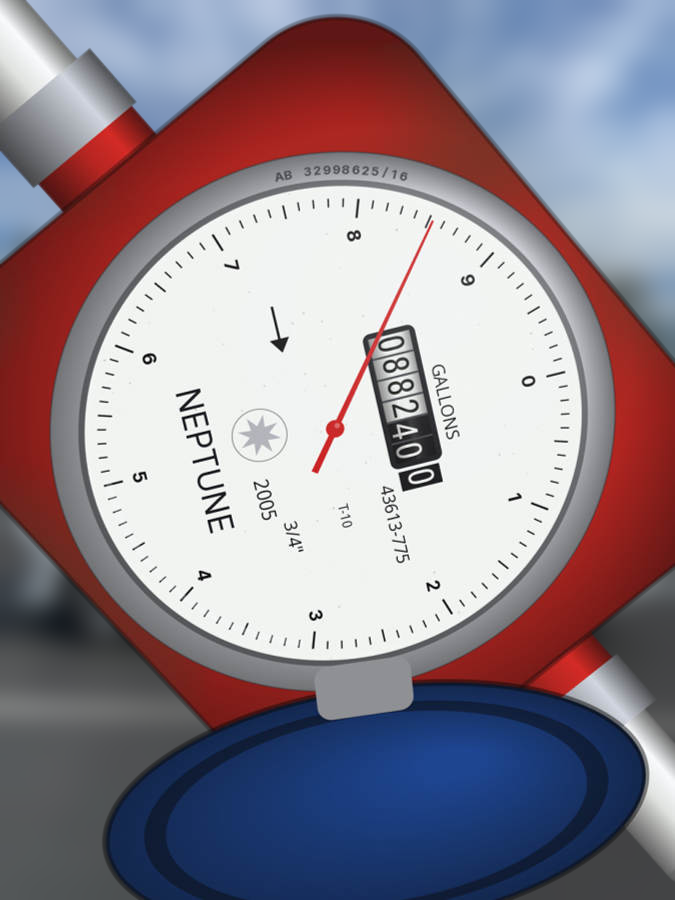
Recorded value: 882398.5 gal
